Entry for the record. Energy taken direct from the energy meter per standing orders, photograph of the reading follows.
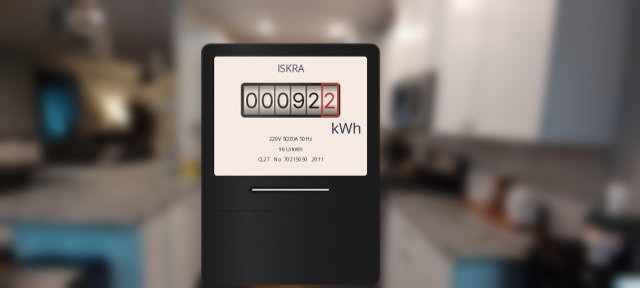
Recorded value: 92.2 kWh
